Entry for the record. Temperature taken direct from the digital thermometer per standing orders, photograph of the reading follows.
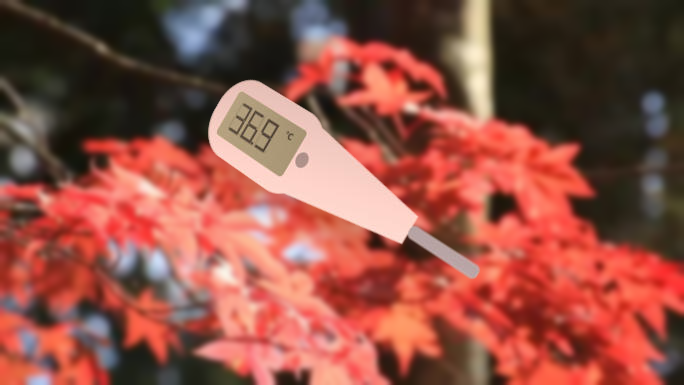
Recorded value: 36.9 °C
